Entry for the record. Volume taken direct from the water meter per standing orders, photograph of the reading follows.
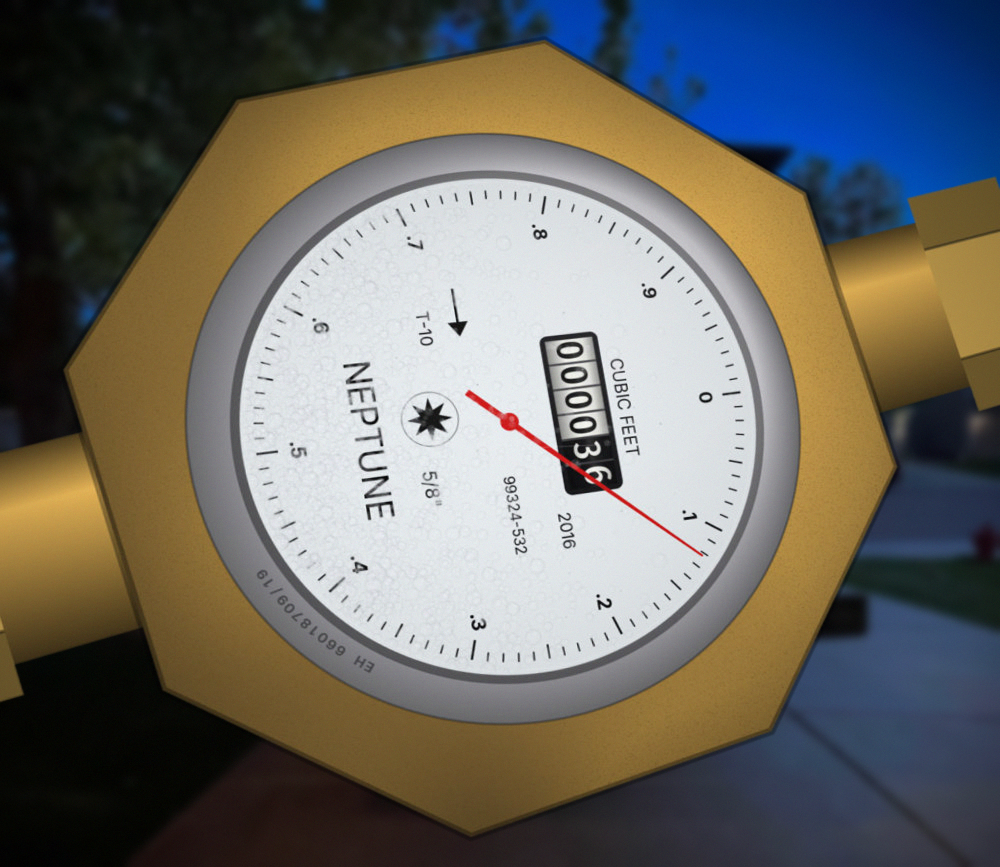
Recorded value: 36.12 ft³
